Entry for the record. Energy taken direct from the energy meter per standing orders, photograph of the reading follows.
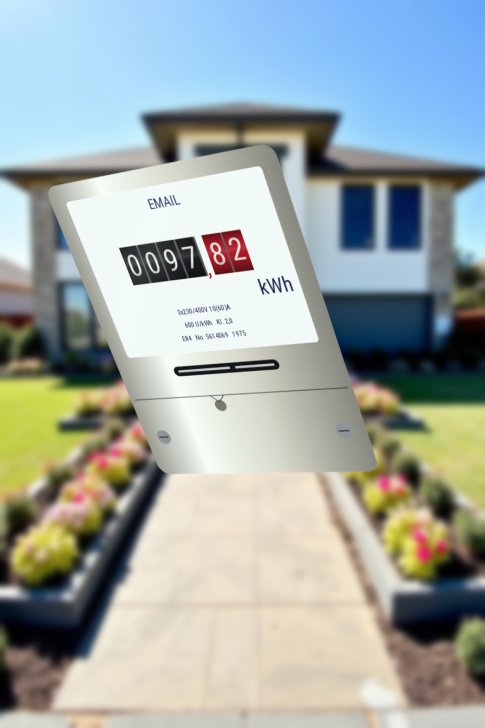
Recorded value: 97.82 kWh
